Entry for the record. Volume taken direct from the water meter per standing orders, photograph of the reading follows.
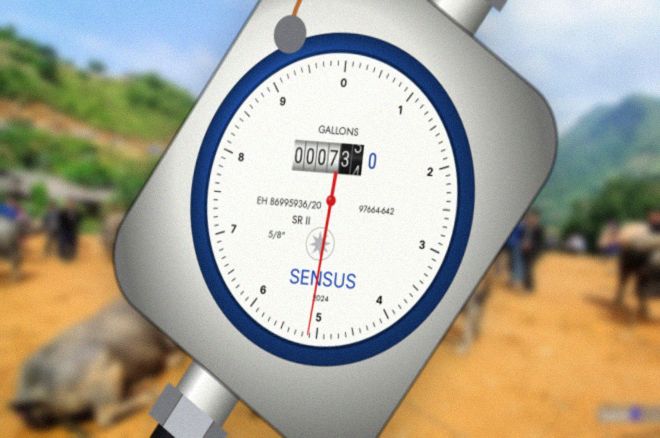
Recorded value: 7335.1 gal
